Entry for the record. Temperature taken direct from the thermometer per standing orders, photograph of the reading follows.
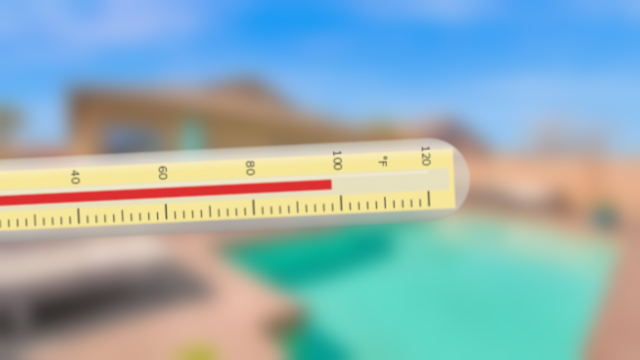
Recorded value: 98 °F
